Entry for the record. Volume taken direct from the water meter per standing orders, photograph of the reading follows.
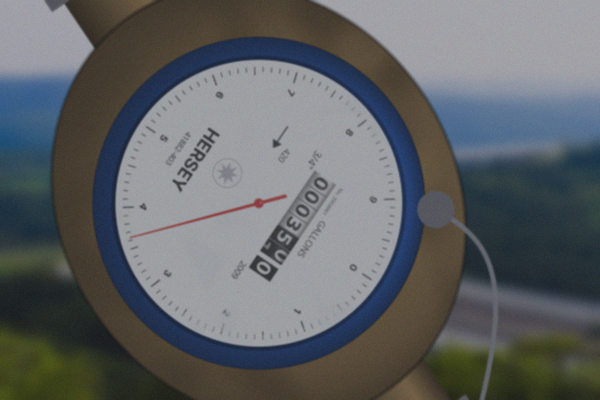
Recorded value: 3503.6 gal
